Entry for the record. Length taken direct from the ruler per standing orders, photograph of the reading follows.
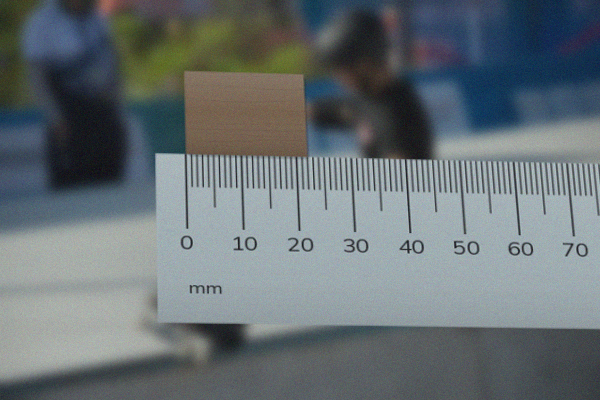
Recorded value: 22 mm
